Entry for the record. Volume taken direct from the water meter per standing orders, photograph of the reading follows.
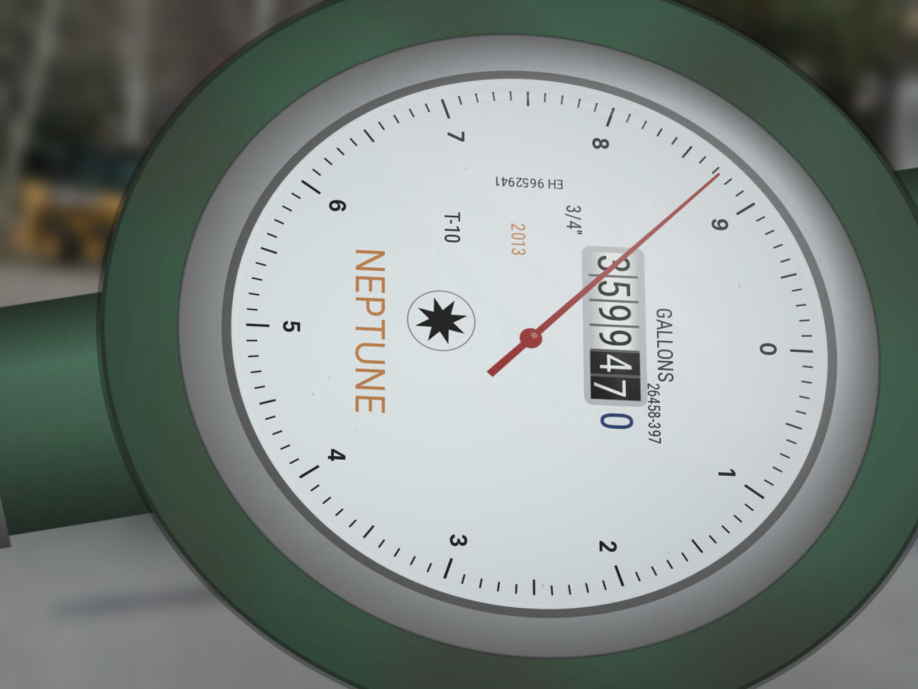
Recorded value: 3599468.7 gal
